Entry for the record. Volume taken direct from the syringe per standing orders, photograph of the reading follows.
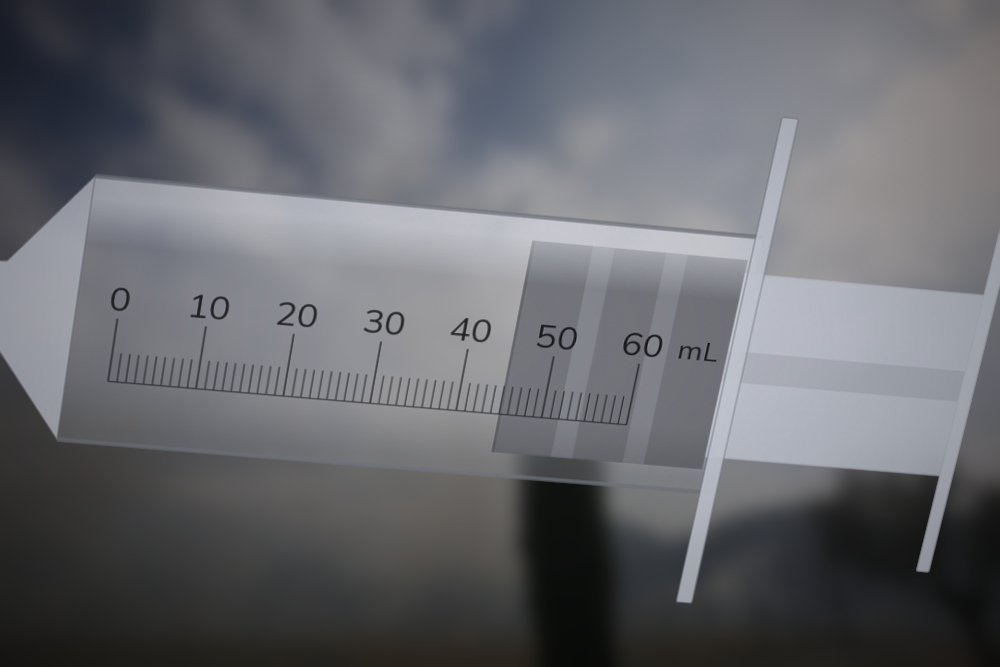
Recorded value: 45 mL
